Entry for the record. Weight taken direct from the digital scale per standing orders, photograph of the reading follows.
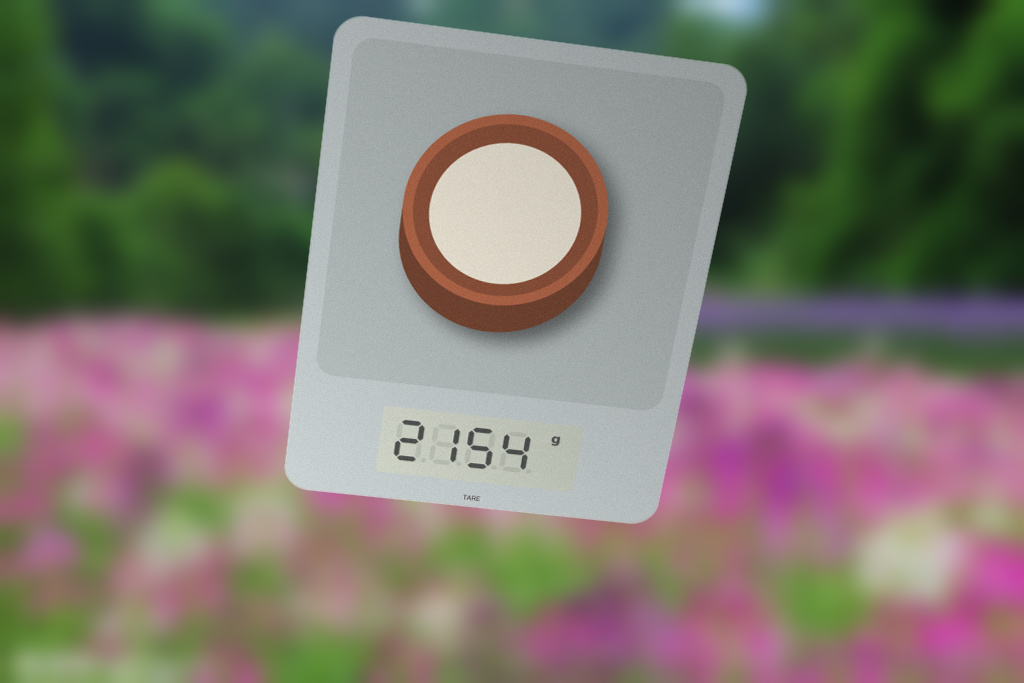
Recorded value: 2154 g
